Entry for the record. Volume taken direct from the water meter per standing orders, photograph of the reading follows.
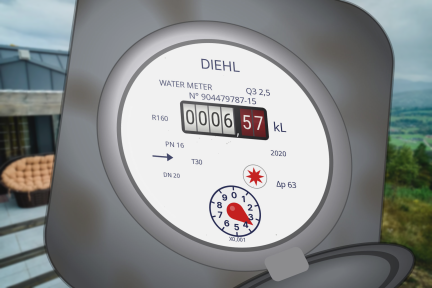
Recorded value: 6.573 kL
